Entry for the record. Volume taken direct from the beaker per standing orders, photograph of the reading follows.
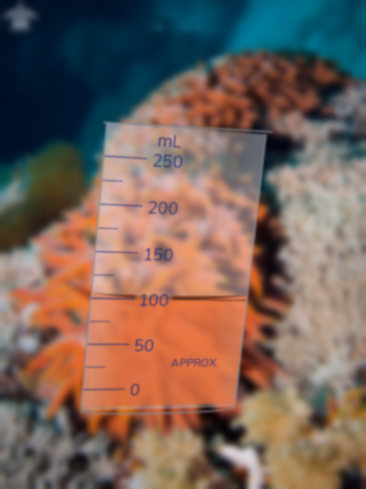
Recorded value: 100 mL
